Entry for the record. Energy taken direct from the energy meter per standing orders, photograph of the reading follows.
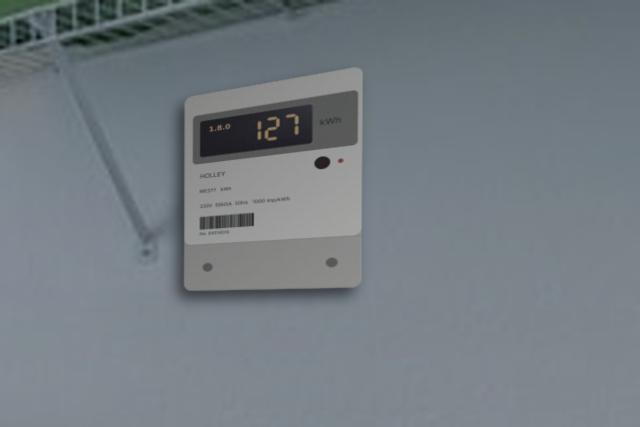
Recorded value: 127 kWh
